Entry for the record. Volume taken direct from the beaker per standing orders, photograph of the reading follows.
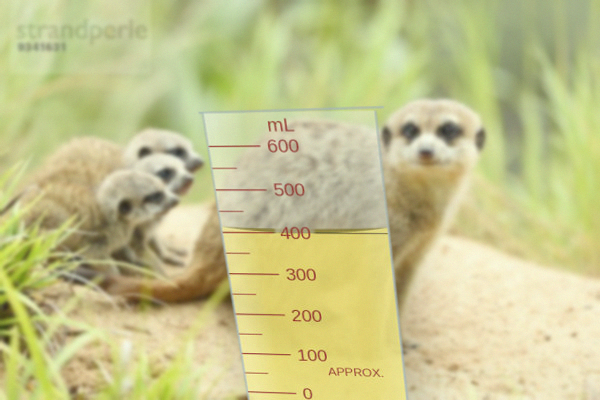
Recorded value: 400 mL
